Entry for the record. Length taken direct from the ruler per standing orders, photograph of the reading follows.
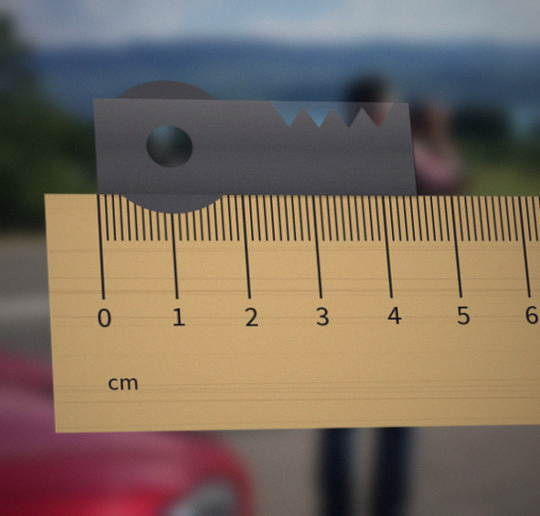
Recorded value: 4.5 cm
